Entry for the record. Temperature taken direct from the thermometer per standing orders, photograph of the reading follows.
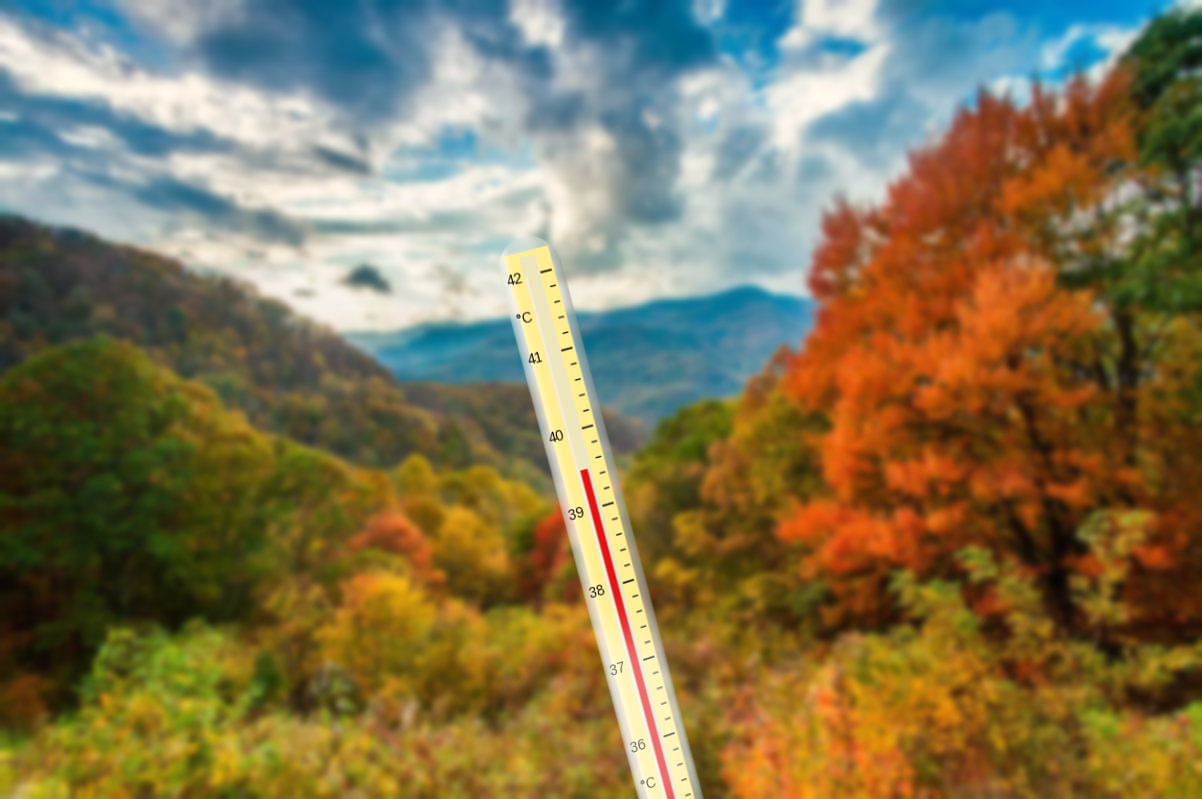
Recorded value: 39.5 °C
